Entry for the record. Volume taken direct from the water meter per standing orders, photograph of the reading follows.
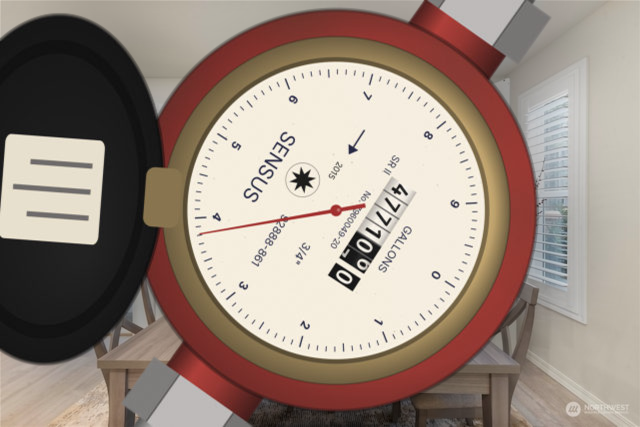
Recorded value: 4771063.8 gal
